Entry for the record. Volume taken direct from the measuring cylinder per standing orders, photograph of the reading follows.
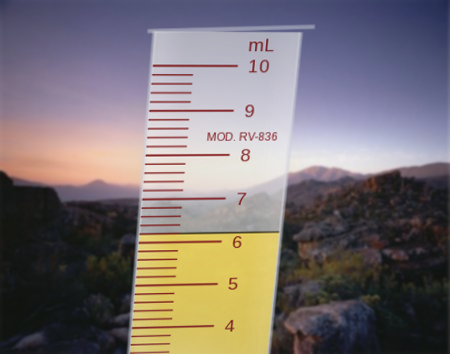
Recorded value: 6.2 mL
